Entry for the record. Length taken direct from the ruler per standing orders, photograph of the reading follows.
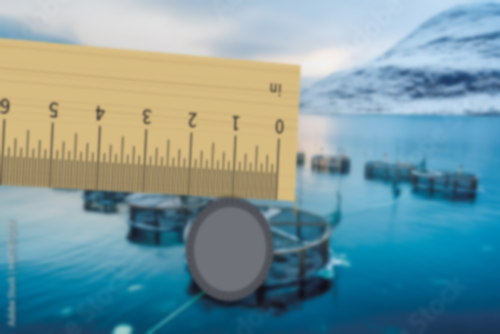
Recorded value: 2 in
